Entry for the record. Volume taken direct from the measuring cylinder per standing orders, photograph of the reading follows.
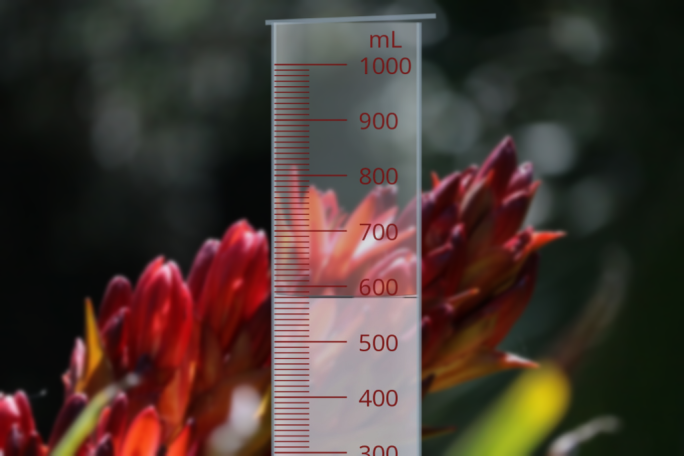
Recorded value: 580 mL
